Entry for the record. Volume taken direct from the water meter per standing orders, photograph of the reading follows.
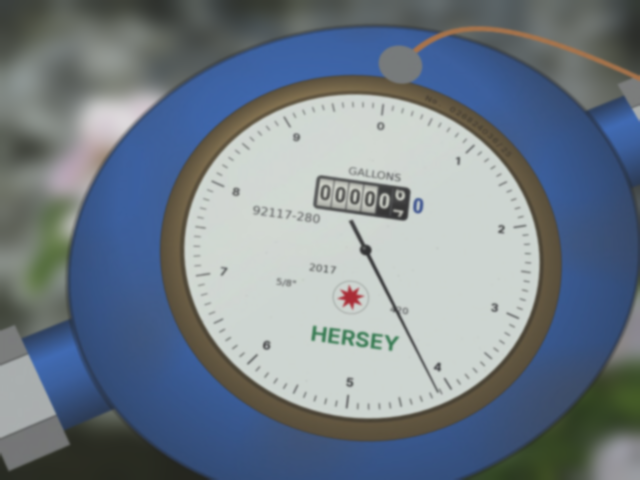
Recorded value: 64.1 gal
